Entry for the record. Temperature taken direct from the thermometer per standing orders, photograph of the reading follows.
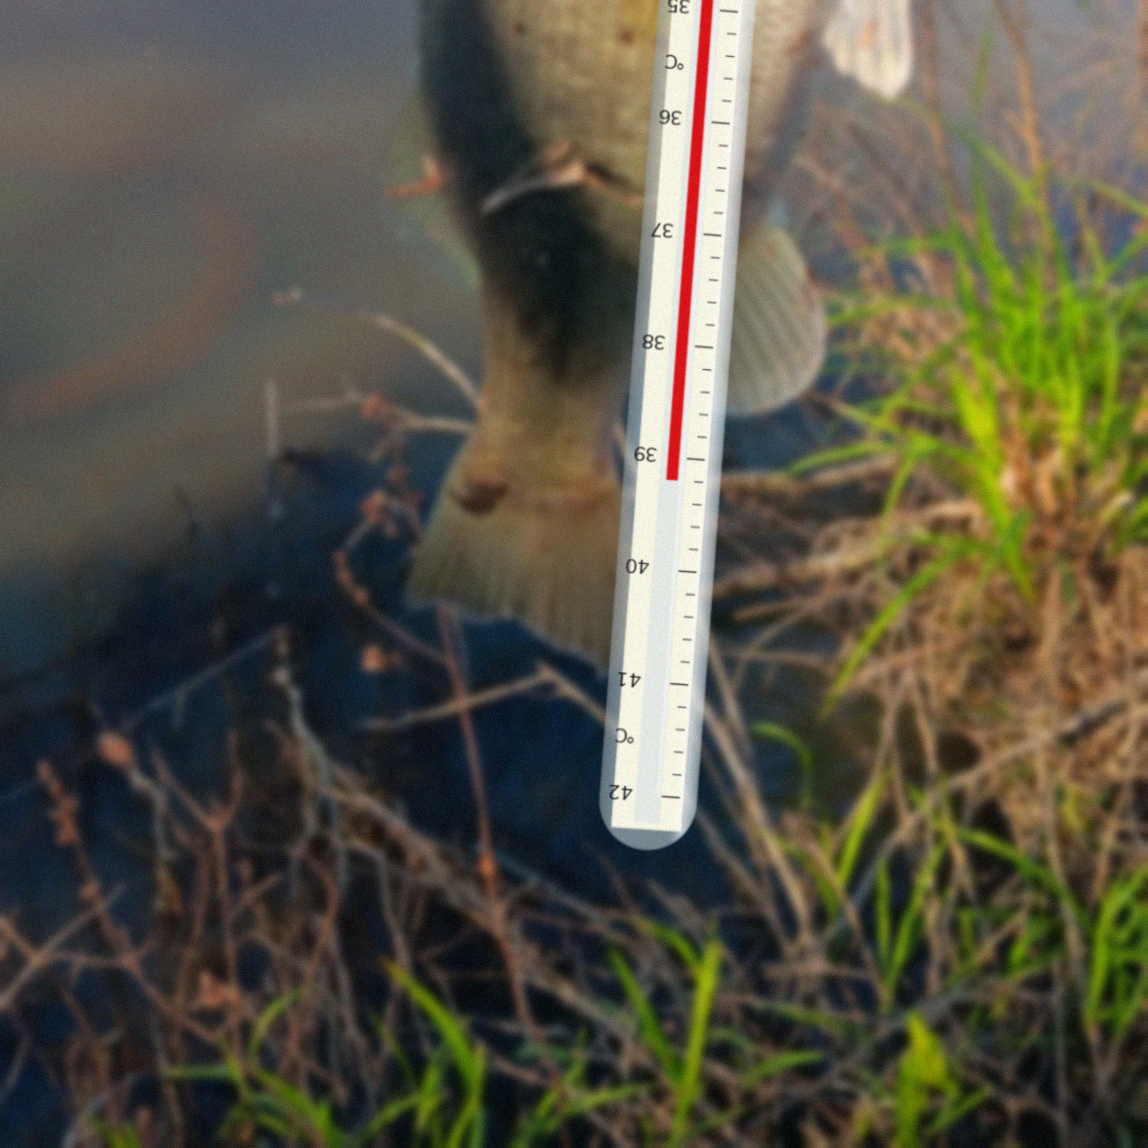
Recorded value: 39.2 °C
